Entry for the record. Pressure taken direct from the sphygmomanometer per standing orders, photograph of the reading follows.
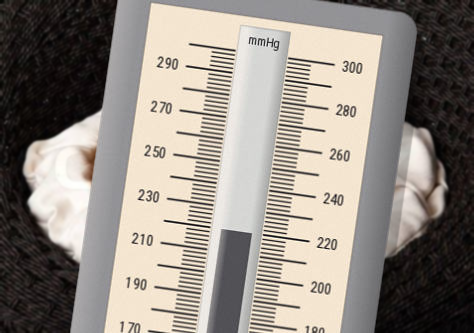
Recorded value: 220 mmHg
